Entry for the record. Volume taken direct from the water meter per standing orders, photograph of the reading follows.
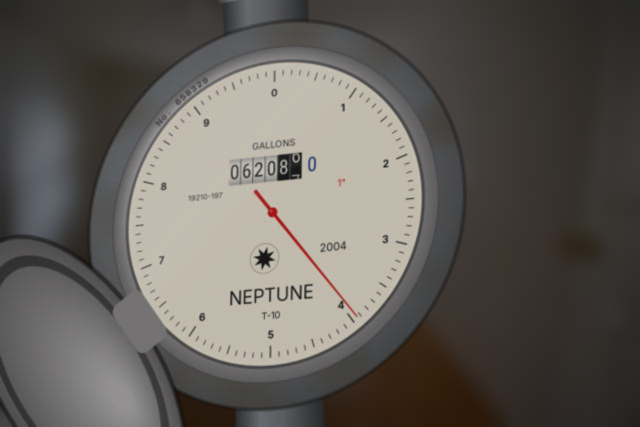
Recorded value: 620863.9 gal
